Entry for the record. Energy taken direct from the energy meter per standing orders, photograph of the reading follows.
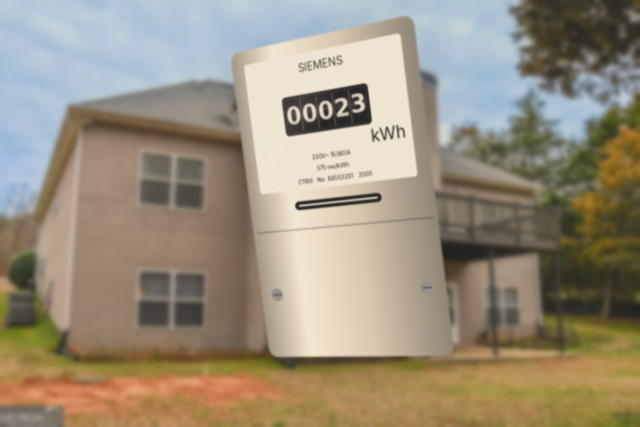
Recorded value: 23 kWh
